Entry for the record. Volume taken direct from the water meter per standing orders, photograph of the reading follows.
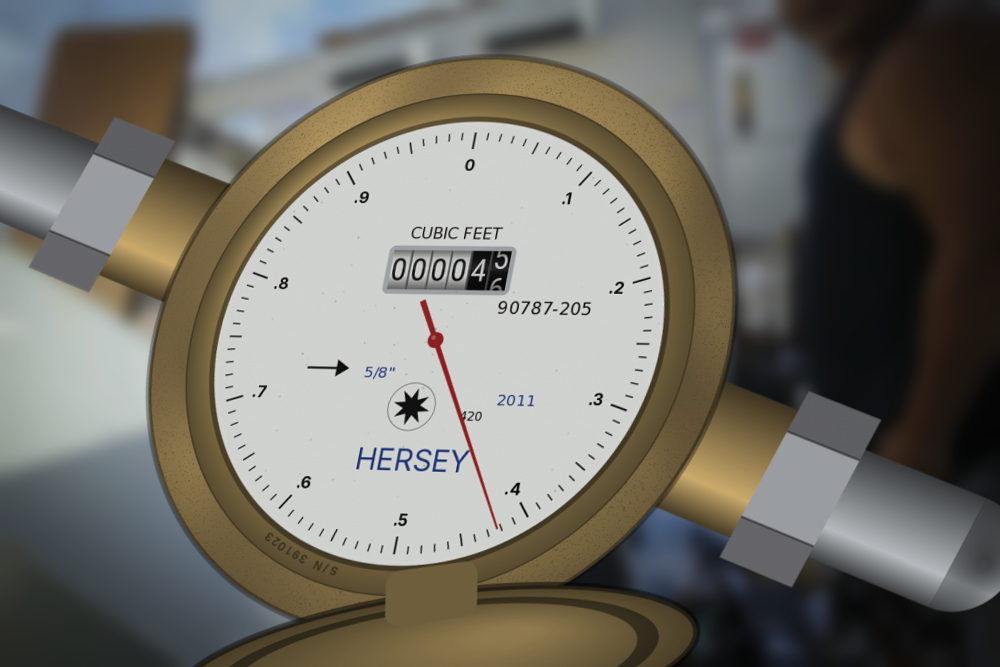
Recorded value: 45.42 ft³
